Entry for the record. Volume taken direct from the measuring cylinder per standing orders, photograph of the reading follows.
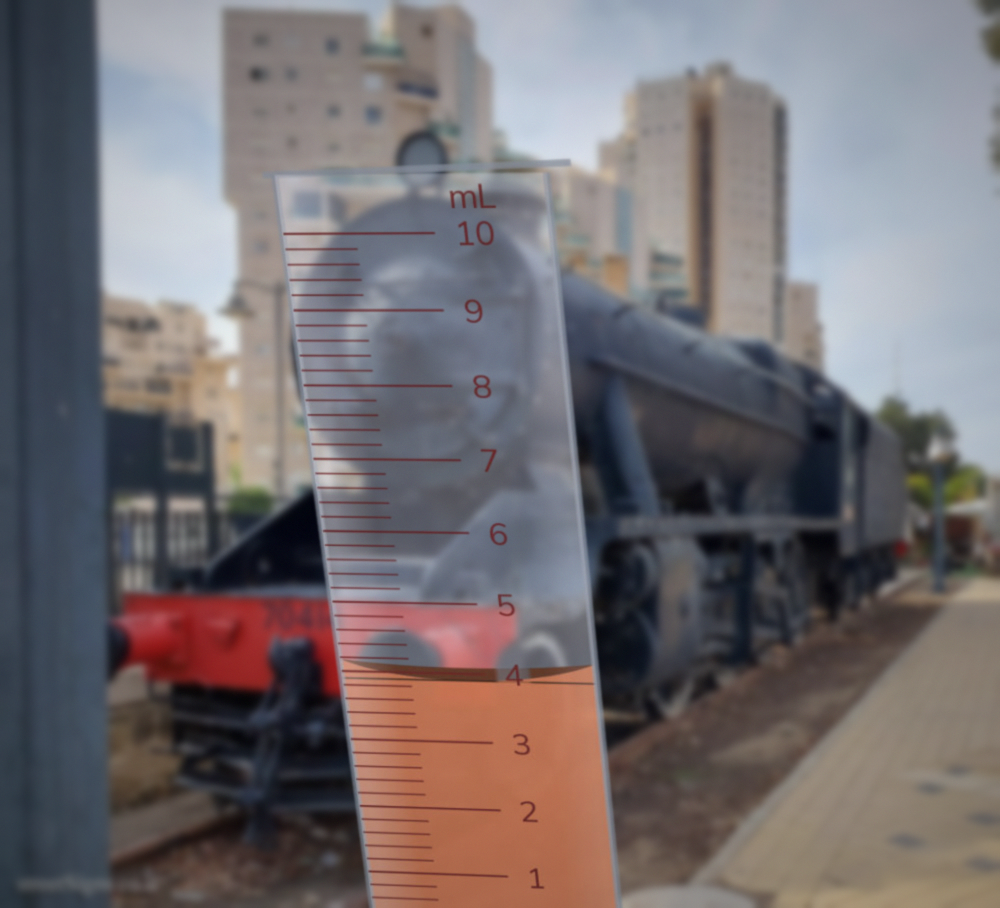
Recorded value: 3.9 mL
